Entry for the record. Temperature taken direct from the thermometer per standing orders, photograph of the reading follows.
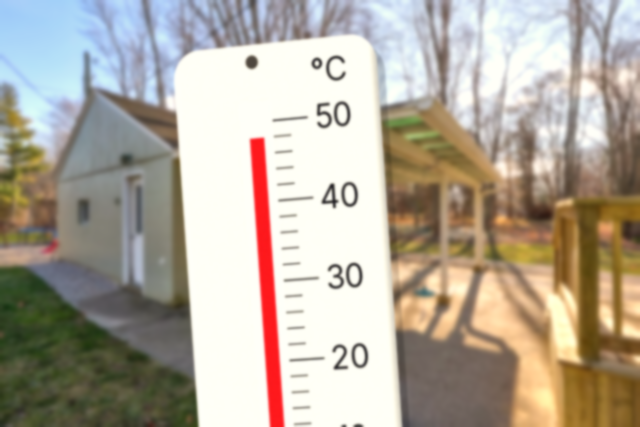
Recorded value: 48 °C
